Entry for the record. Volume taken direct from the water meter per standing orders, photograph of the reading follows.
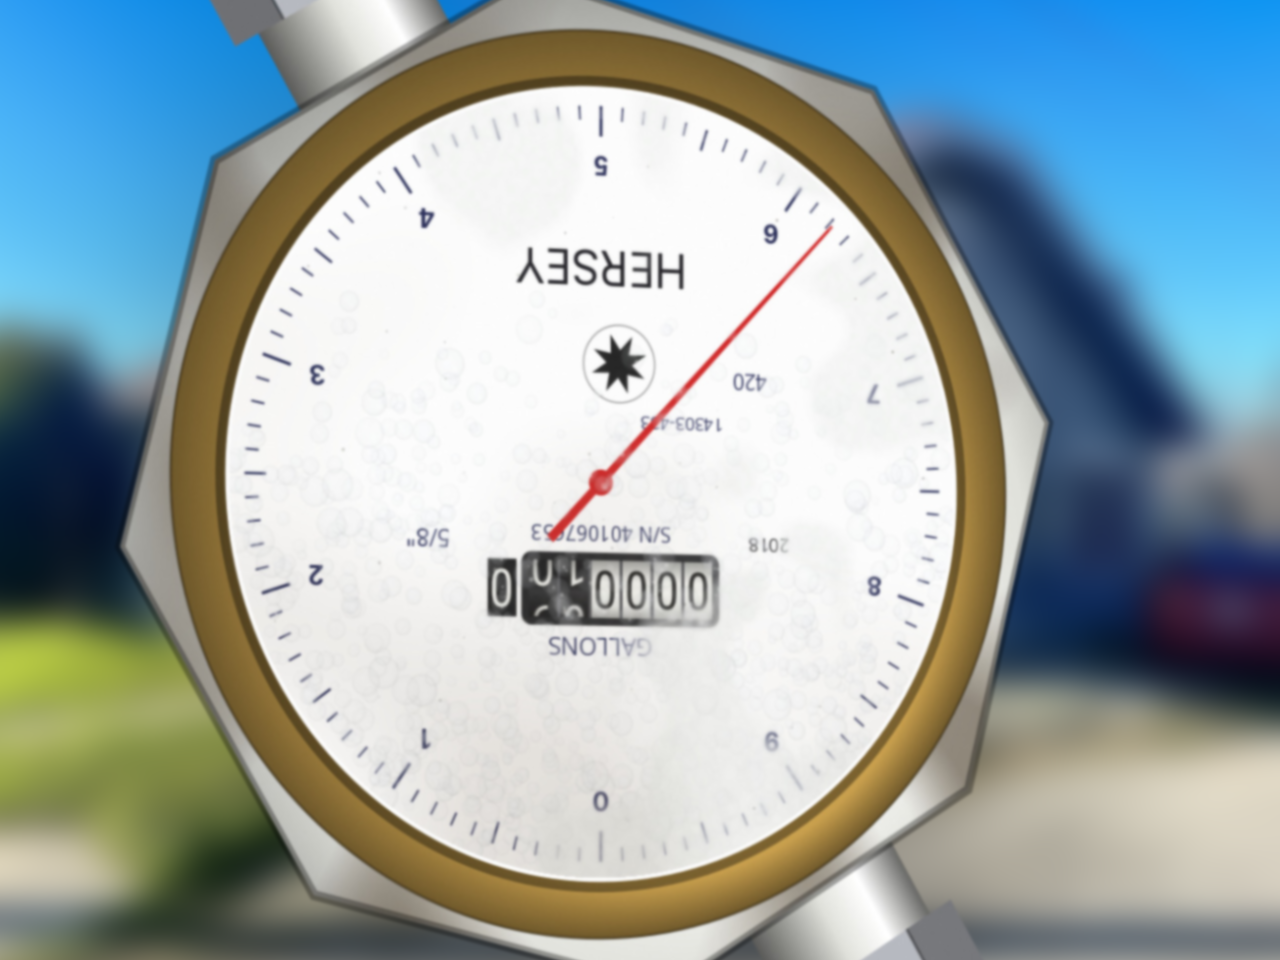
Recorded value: 96.2 gal
